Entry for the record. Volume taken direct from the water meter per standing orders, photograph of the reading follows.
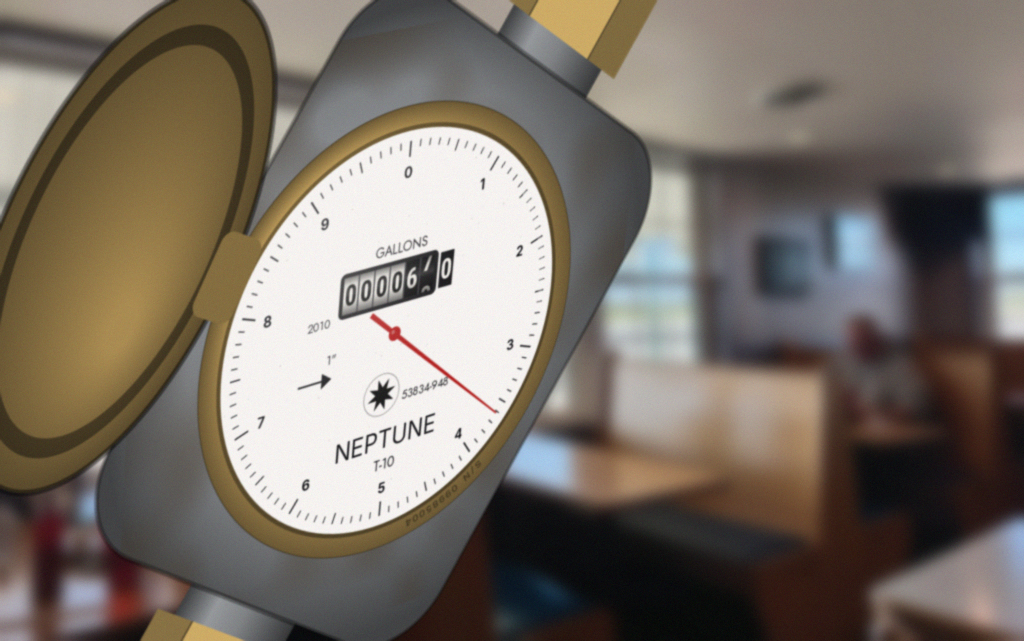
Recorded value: 673.6 gal
